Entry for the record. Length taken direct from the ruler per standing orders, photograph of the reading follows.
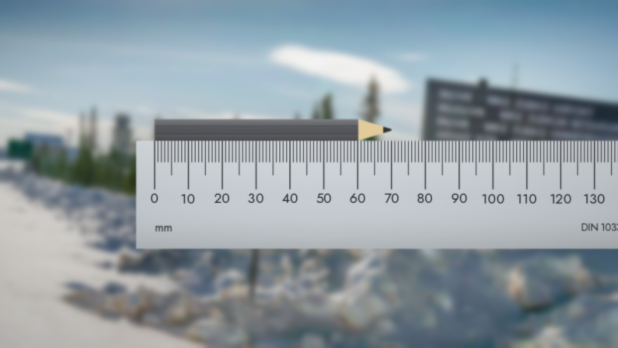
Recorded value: 70 mm
